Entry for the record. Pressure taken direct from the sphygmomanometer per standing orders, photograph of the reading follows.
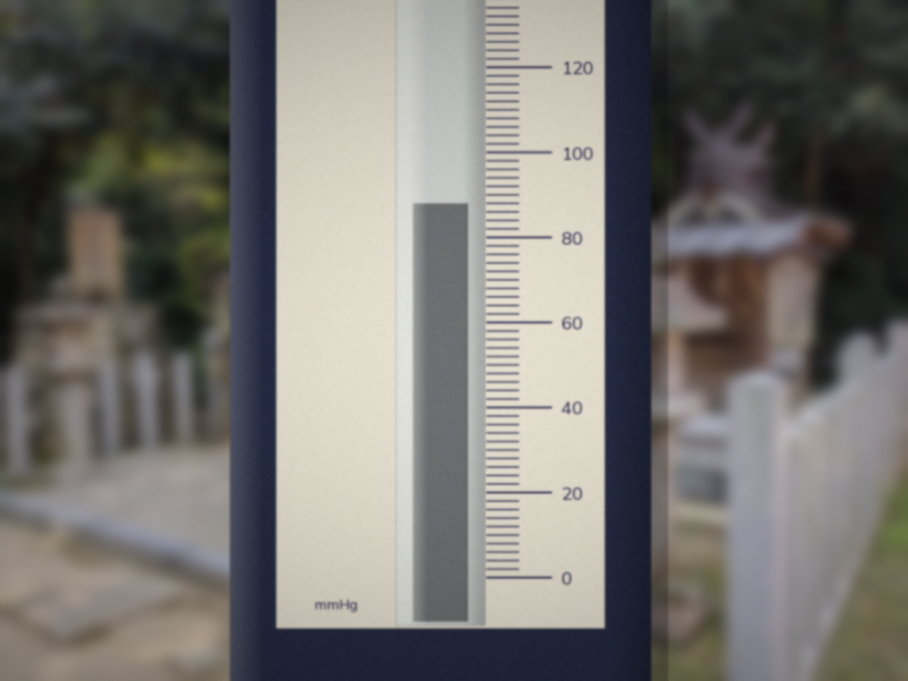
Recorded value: 88 mmHg
